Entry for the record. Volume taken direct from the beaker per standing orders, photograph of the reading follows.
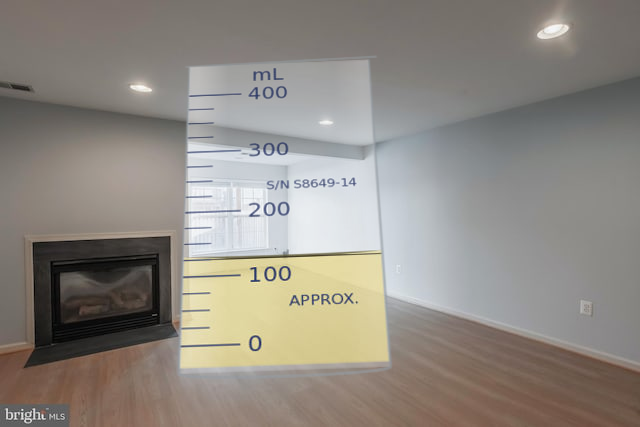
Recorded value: 125 mL
